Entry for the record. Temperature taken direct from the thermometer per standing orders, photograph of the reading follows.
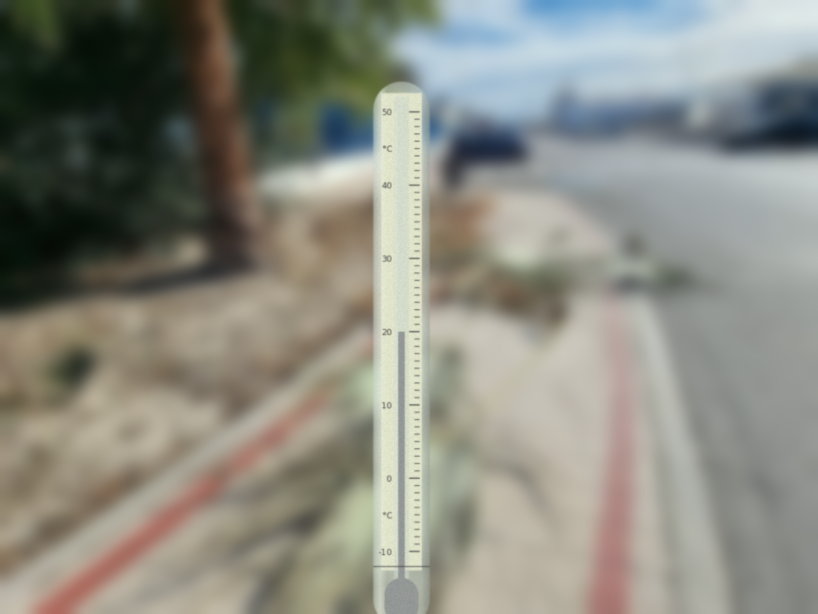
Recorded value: 20 °C
